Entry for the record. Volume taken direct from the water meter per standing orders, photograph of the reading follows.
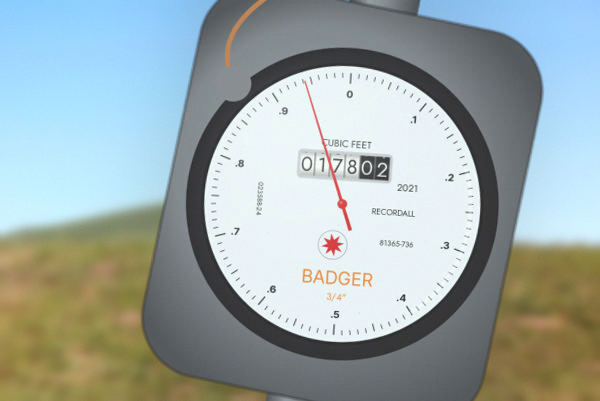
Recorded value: 17801.94 ft³
